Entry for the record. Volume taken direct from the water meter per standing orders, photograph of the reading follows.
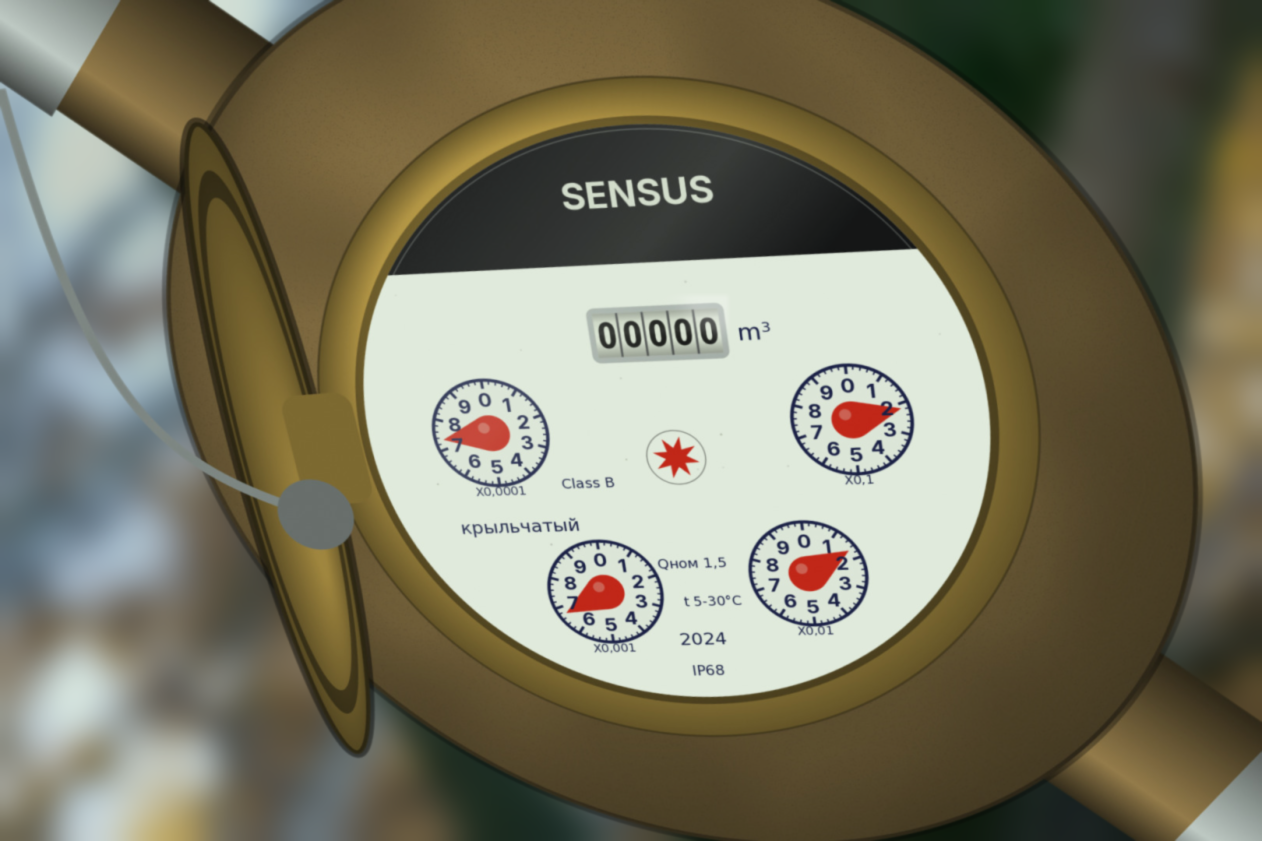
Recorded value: 0.2167 m³
